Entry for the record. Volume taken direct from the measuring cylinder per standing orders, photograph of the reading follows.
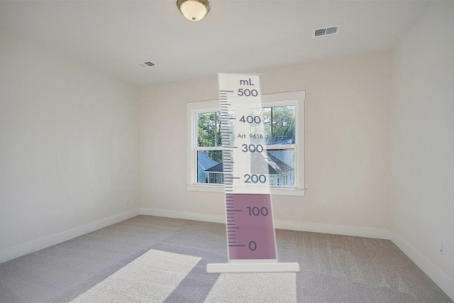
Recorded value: 150 mL
